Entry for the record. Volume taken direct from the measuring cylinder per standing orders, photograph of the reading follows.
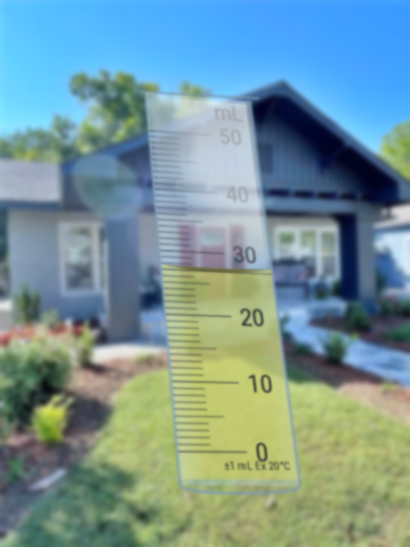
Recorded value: 27 mL
